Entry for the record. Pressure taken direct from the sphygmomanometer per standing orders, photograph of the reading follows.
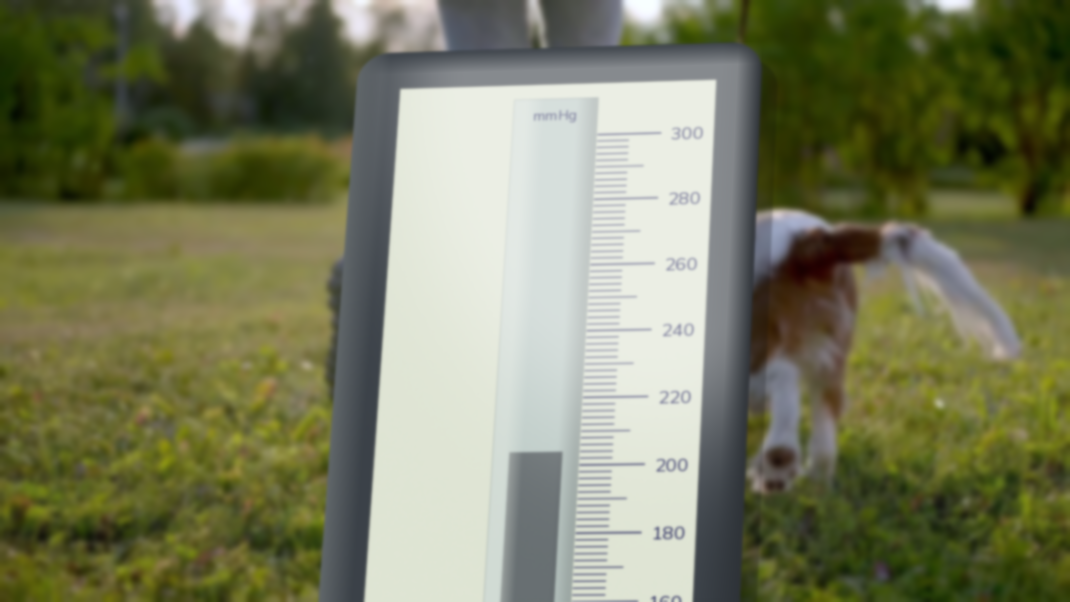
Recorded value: 204 mmHg
